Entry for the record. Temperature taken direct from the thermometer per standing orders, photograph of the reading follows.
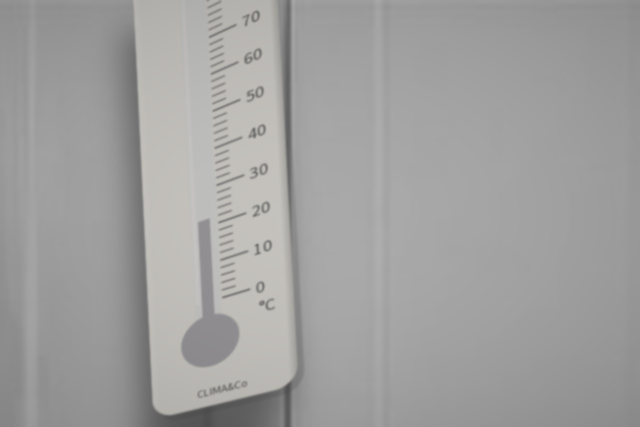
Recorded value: 22 °C
